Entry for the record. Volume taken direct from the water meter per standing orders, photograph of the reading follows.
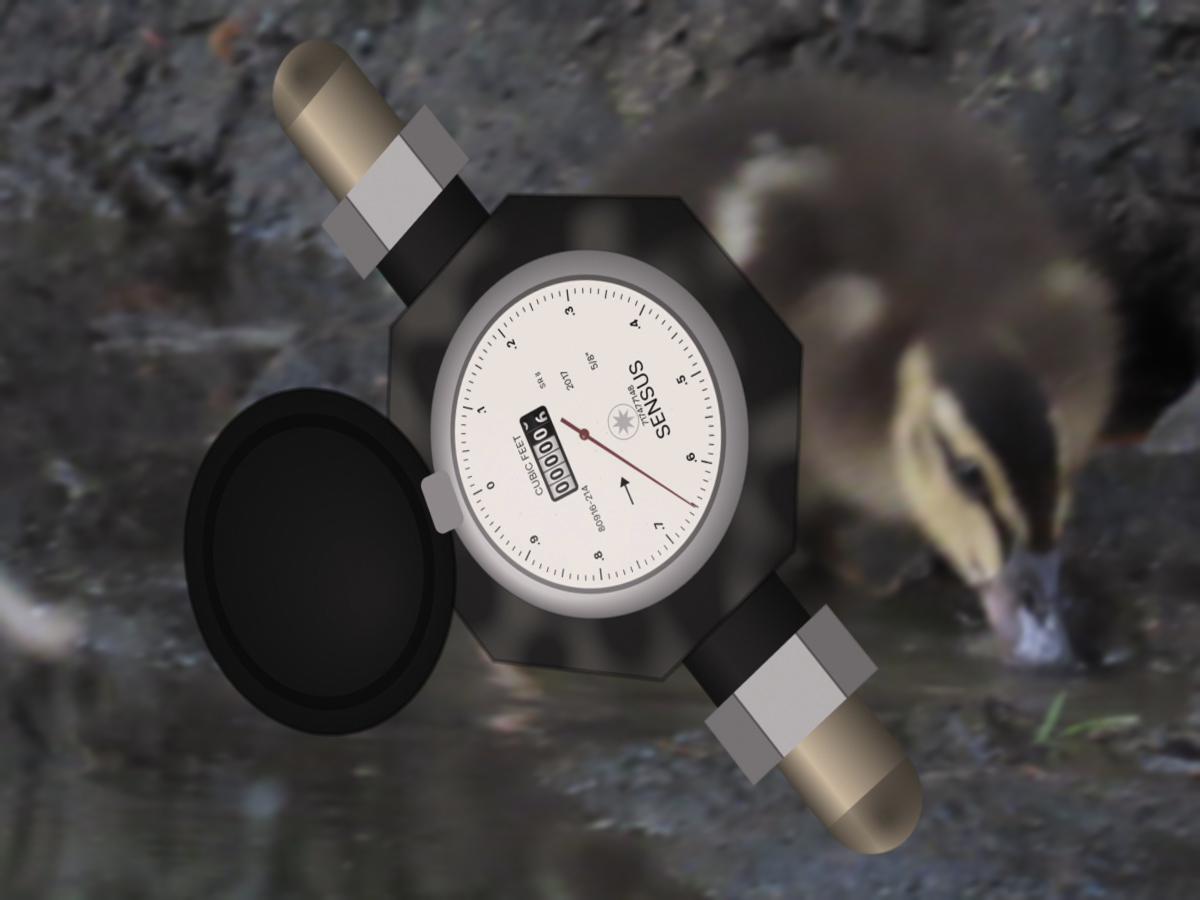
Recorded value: 5.65 ft³
